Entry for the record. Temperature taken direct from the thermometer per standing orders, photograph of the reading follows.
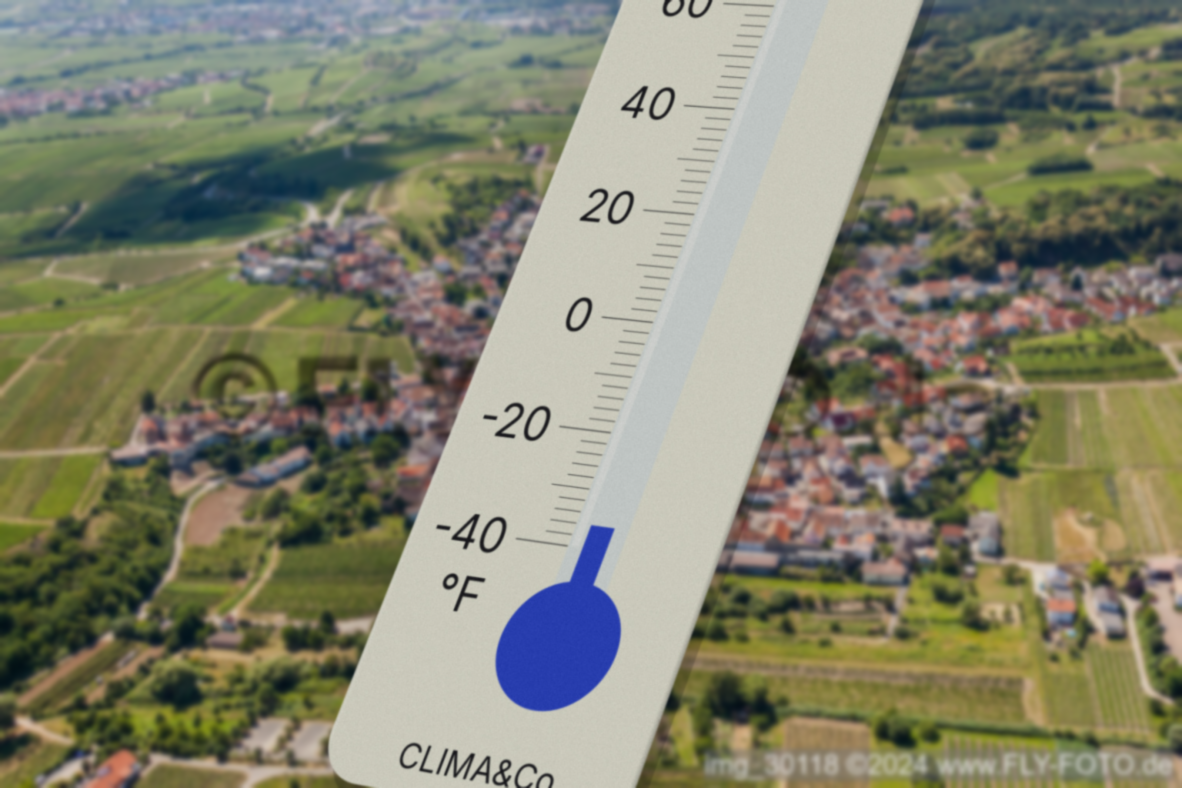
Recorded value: -36 °F
